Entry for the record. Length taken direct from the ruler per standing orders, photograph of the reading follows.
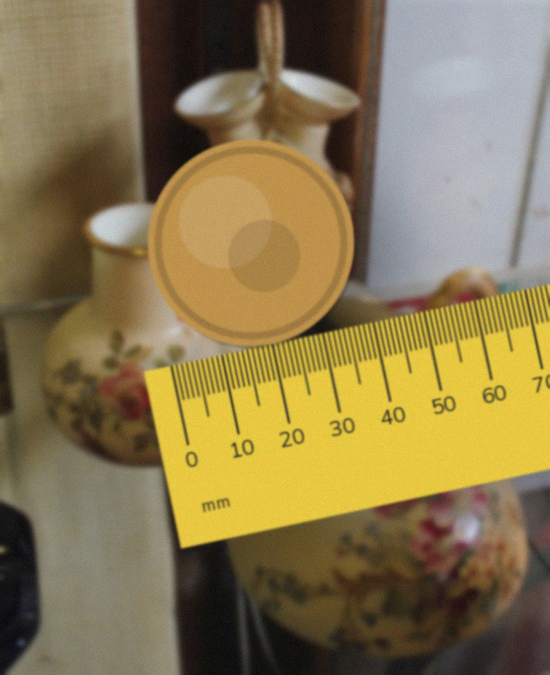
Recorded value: 40 mm
